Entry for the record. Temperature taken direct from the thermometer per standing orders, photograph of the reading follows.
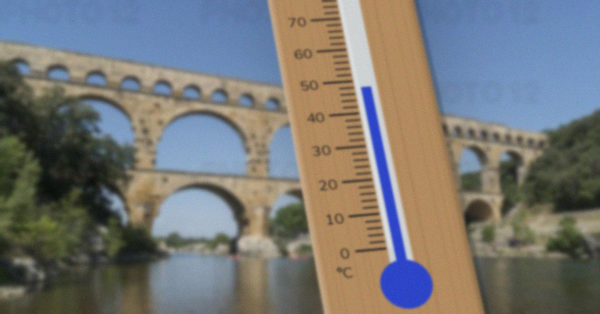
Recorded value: 48 °C
